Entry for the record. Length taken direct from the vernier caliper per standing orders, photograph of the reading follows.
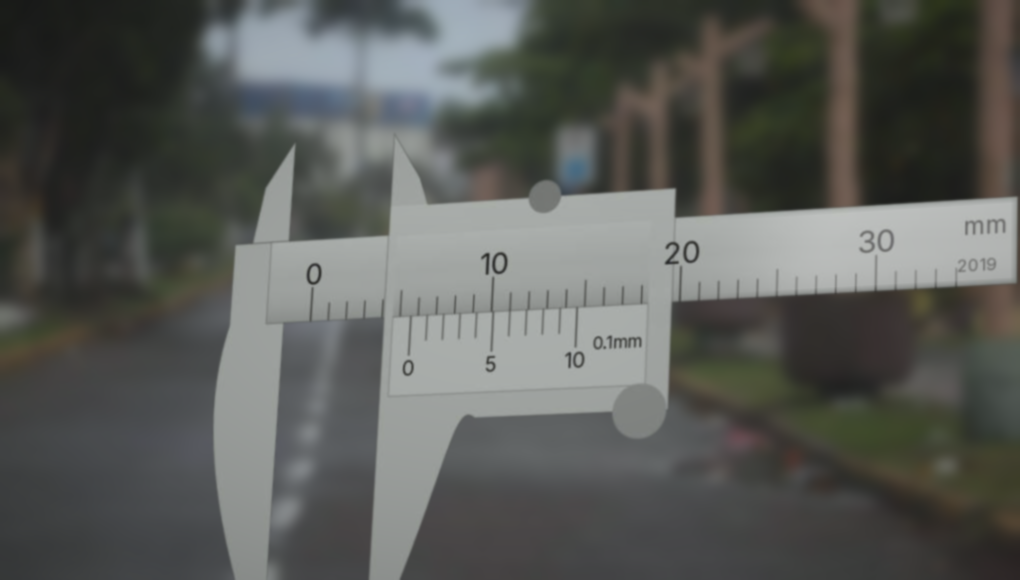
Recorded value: 5.6 mm
